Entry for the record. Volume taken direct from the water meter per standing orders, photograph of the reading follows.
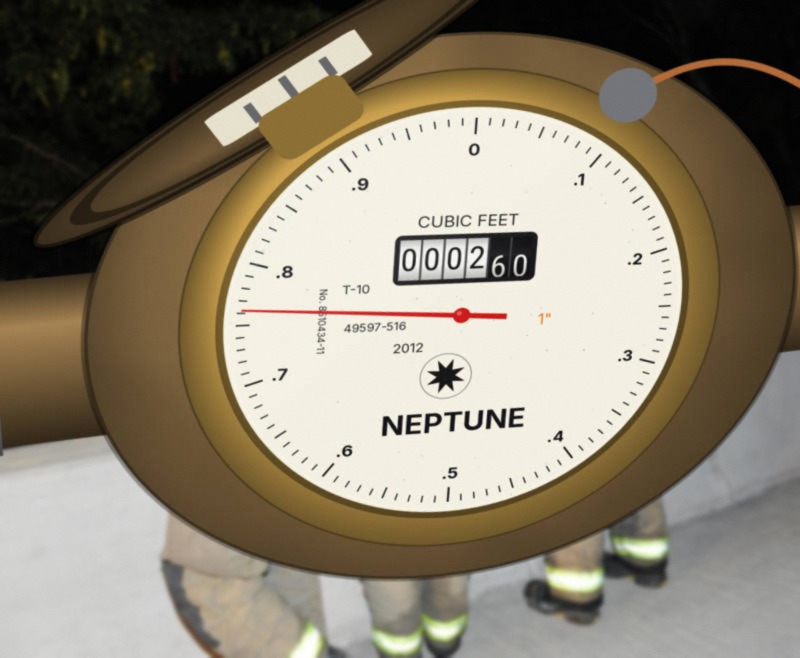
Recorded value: 259.76 ft³
